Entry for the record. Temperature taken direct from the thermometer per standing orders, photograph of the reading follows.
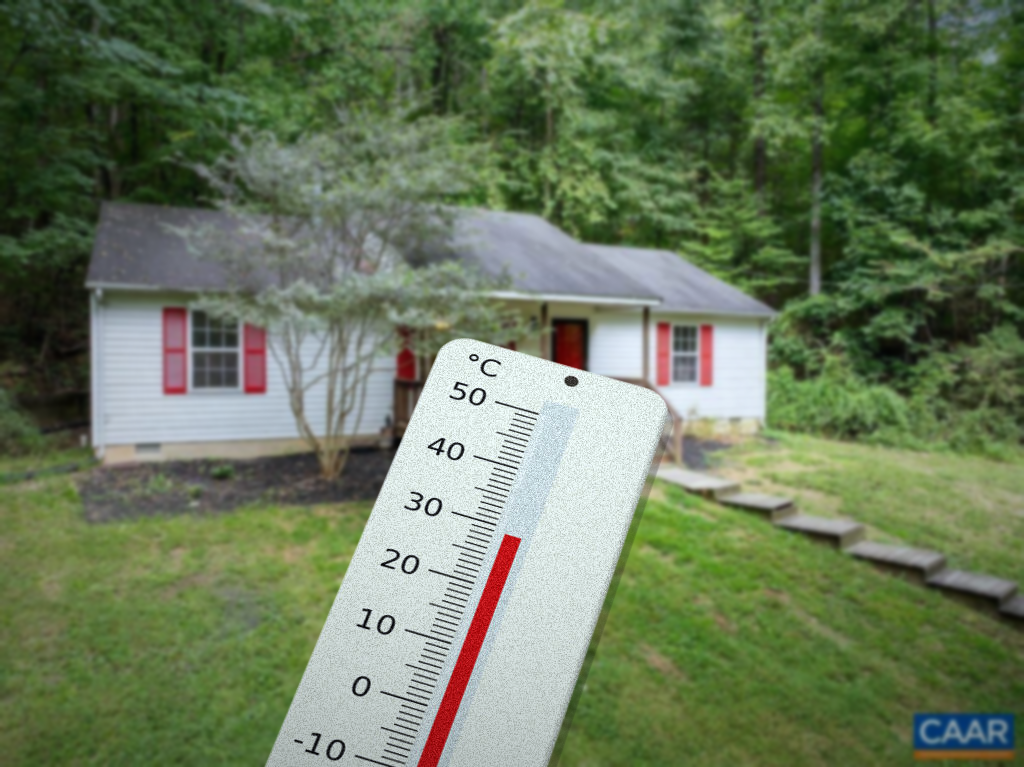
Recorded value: 29 °C
